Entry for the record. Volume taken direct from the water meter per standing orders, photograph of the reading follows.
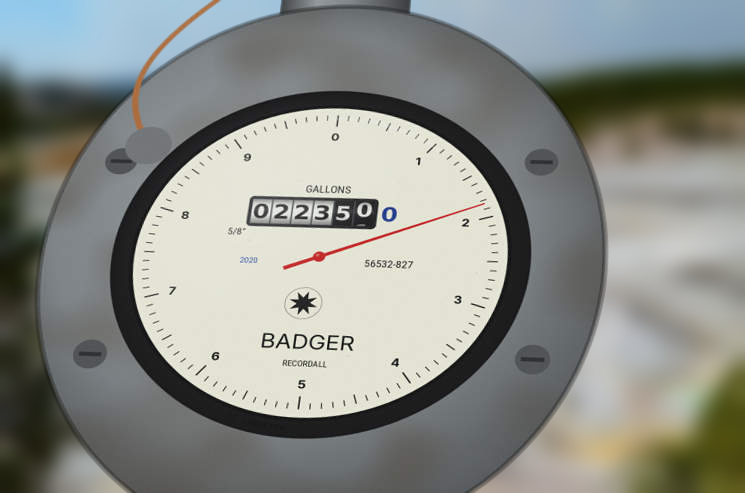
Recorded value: 223501.8 gal
